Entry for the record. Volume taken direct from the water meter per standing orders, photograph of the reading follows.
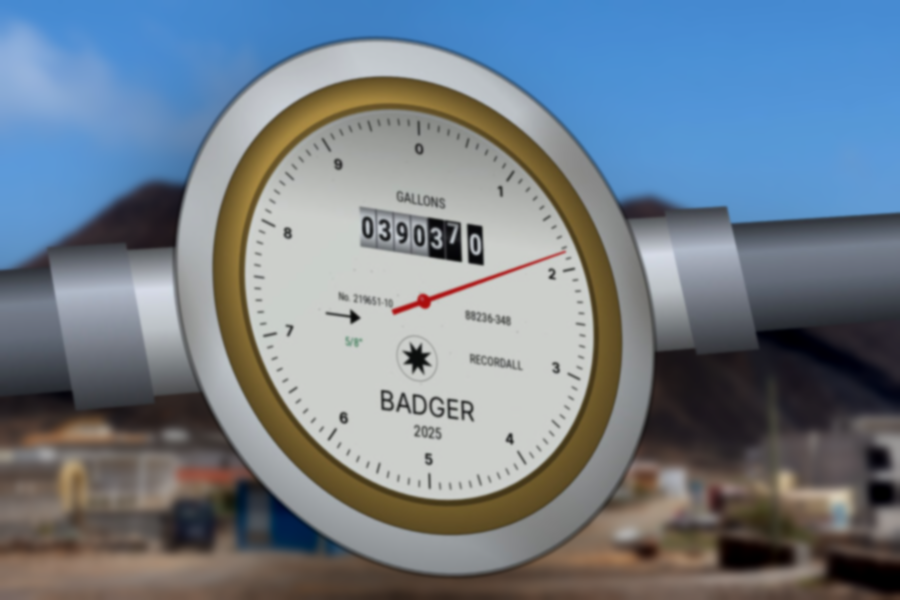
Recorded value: 390371.8 gal
